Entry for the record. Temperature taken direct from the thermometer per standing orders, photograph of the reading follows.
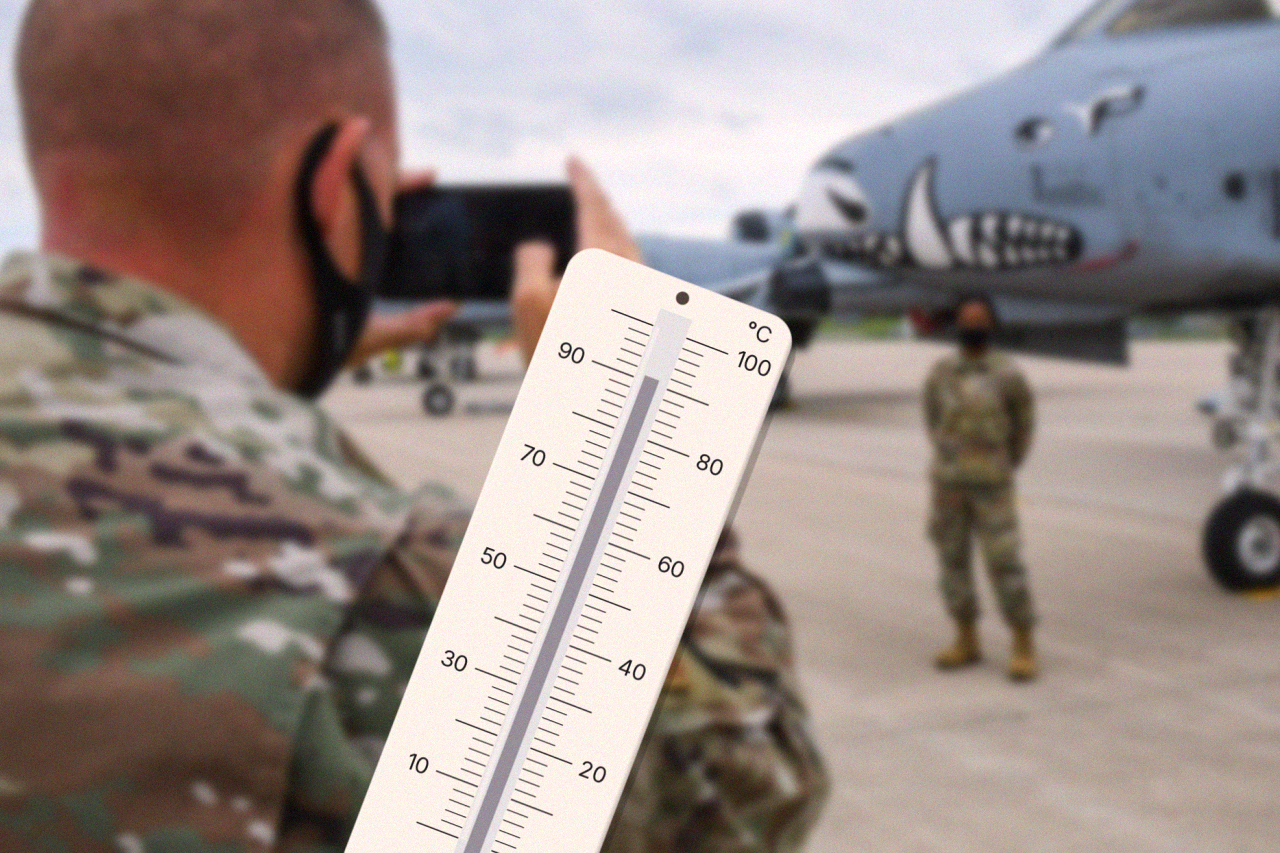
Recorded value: 91 °C
